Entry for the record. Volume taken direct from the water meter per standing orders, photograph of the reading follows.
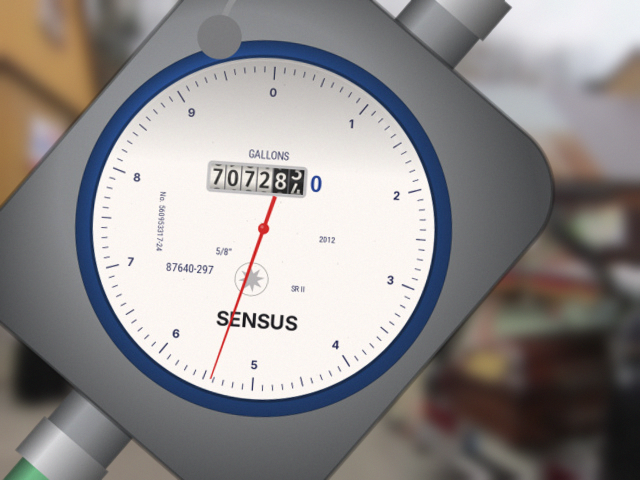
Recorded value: 7072835.4 gal
